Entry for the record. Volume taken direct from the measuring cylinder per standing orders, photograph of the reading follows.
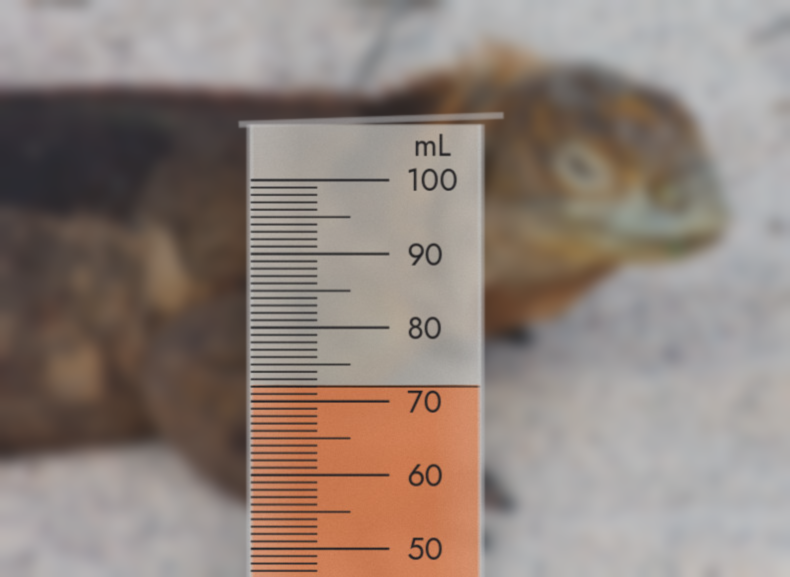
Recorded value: 72 mL
